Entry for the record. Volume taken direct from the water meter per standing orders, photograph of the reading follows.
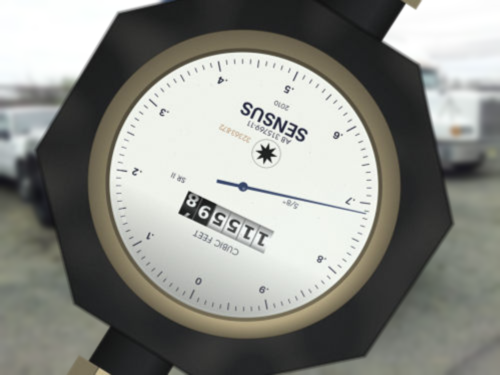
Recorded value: 115597.71 ft³
